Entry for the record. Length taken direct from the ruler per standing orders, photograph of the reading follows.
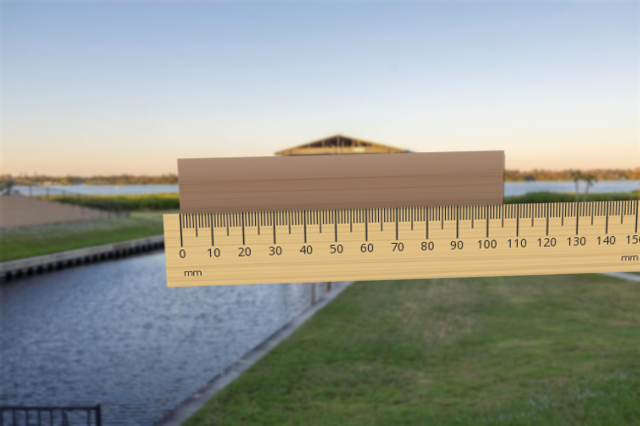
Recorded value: 105 mm
